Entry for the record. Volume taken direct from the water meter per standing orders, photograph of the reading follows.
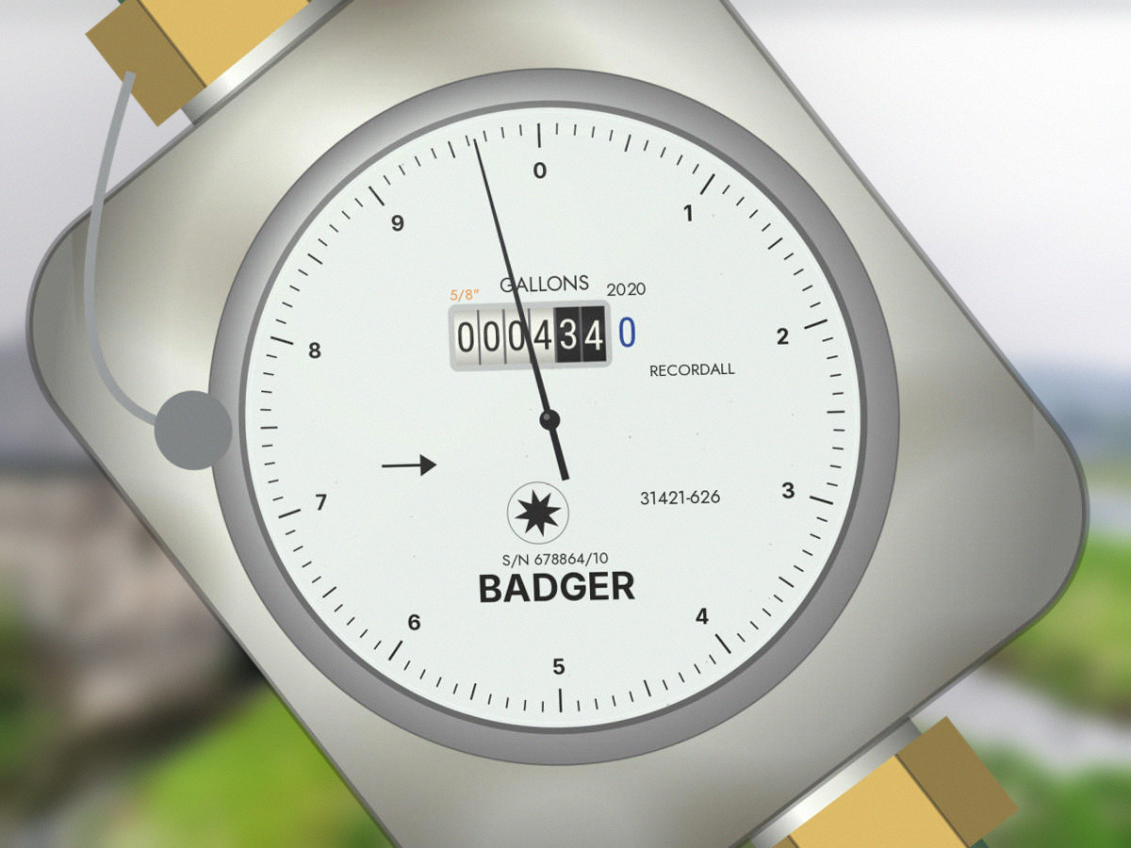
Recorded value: 4339.6 gal
